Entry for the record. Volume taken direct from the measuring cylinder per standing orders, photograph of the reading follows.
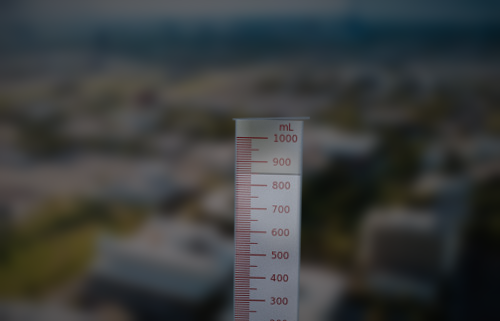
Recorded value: 850 mL
